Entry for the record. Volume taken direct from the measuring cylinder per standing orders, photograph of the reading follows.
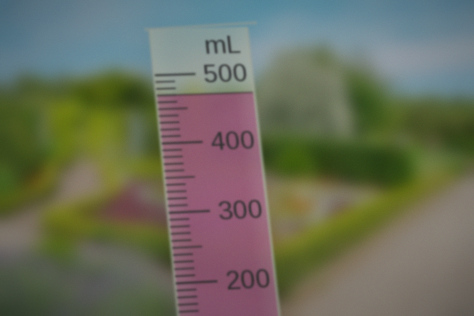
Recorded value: 470 mL
